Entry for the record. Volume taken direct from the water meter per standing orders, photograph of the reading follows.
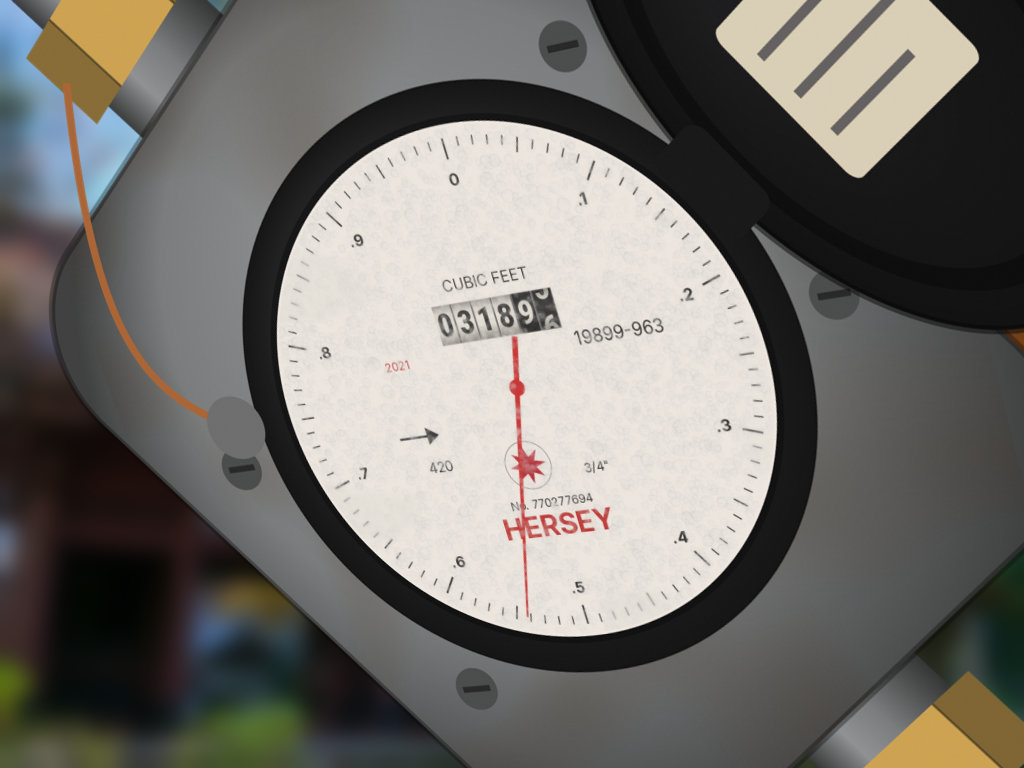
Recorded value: 31895.54 ft³
